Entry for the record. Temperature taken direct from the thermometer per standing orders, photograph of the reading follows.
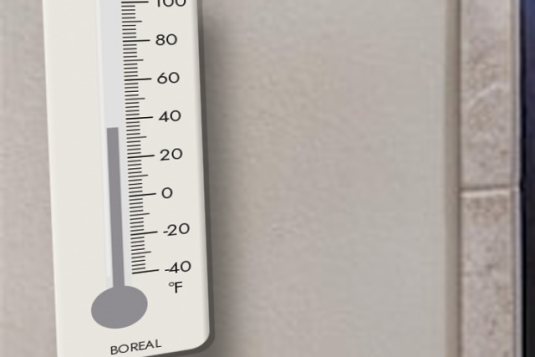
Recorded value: 36 °F
